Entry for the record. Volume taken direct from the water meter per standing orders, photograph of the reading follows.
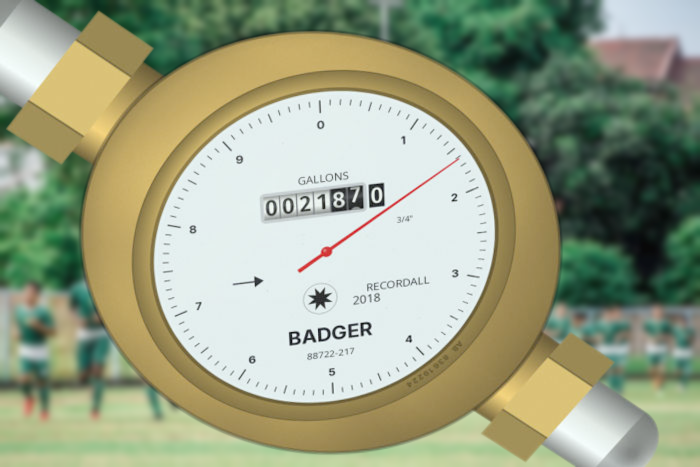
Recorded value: 21871.6 gal
